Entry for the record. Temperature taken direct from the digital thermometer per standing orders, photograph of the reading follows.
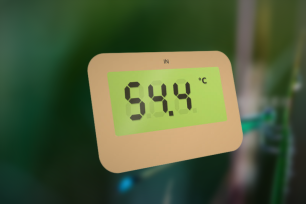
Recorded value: 54.4 °C
